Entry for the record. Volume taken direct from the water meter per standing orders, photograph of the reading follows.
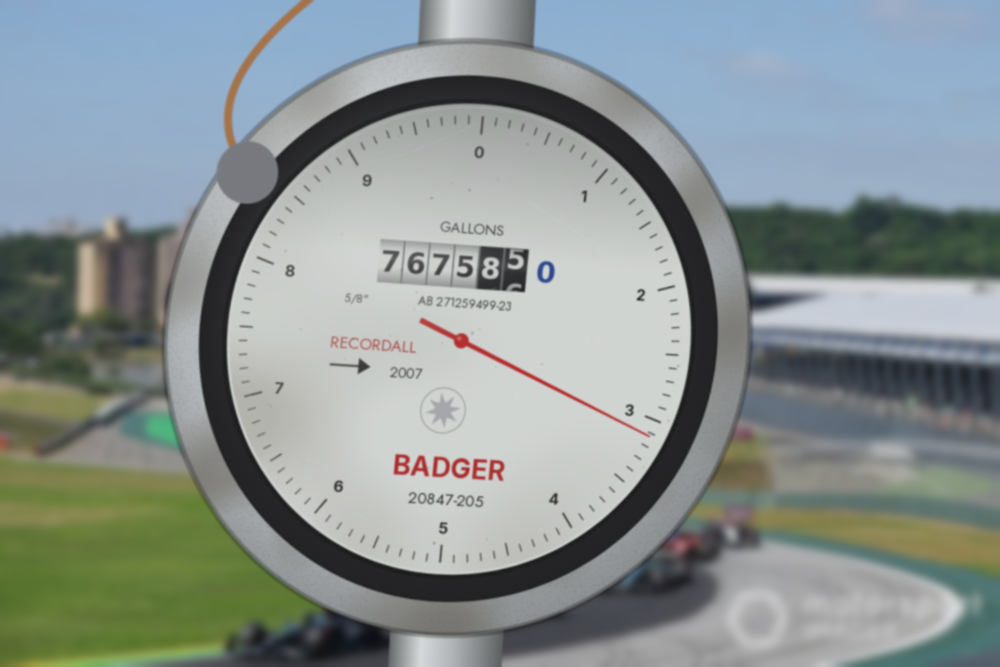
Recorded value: 7675853.1 gal
